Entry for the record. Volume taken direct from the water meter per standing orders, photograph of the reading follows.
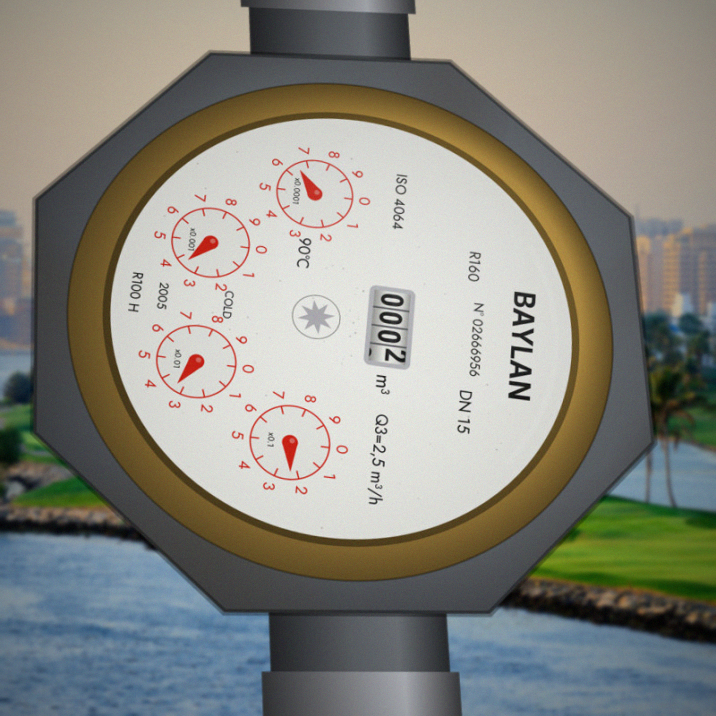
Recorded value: 2.2336 m³
